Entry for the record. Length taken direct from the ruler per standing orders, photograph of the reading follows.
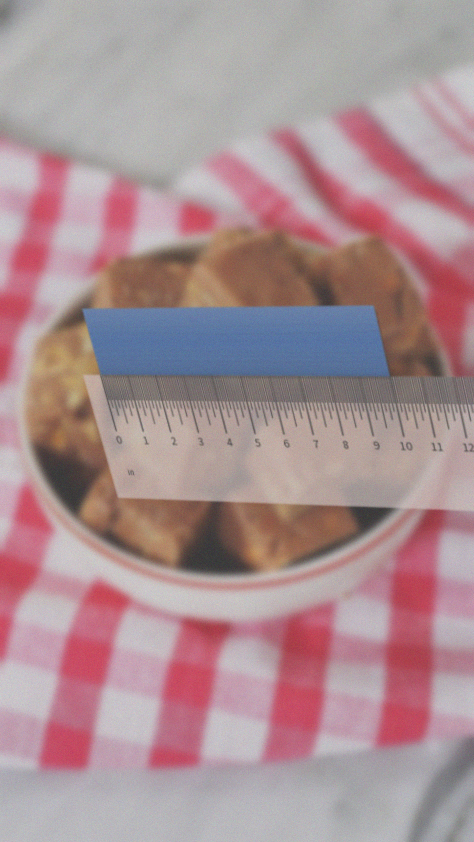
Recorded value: 10 in
